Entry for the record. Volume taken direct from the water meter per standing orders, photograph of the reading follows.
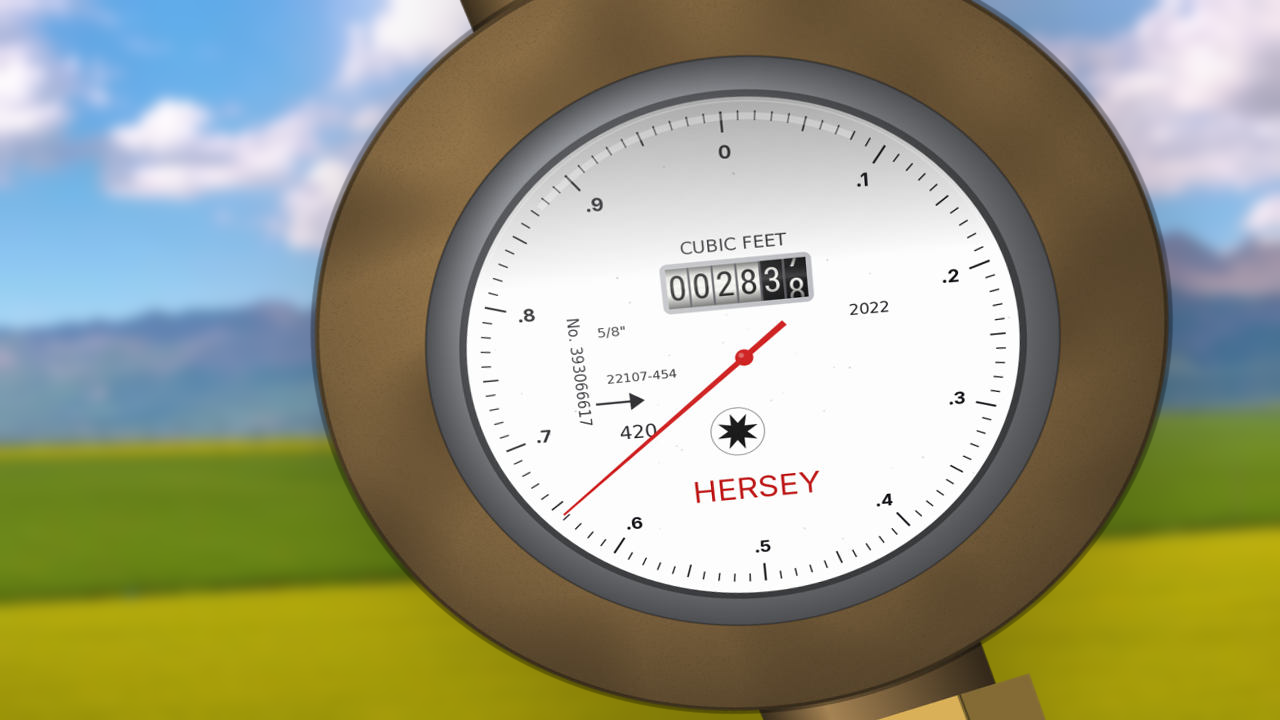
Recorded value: 2837.64 ft³
